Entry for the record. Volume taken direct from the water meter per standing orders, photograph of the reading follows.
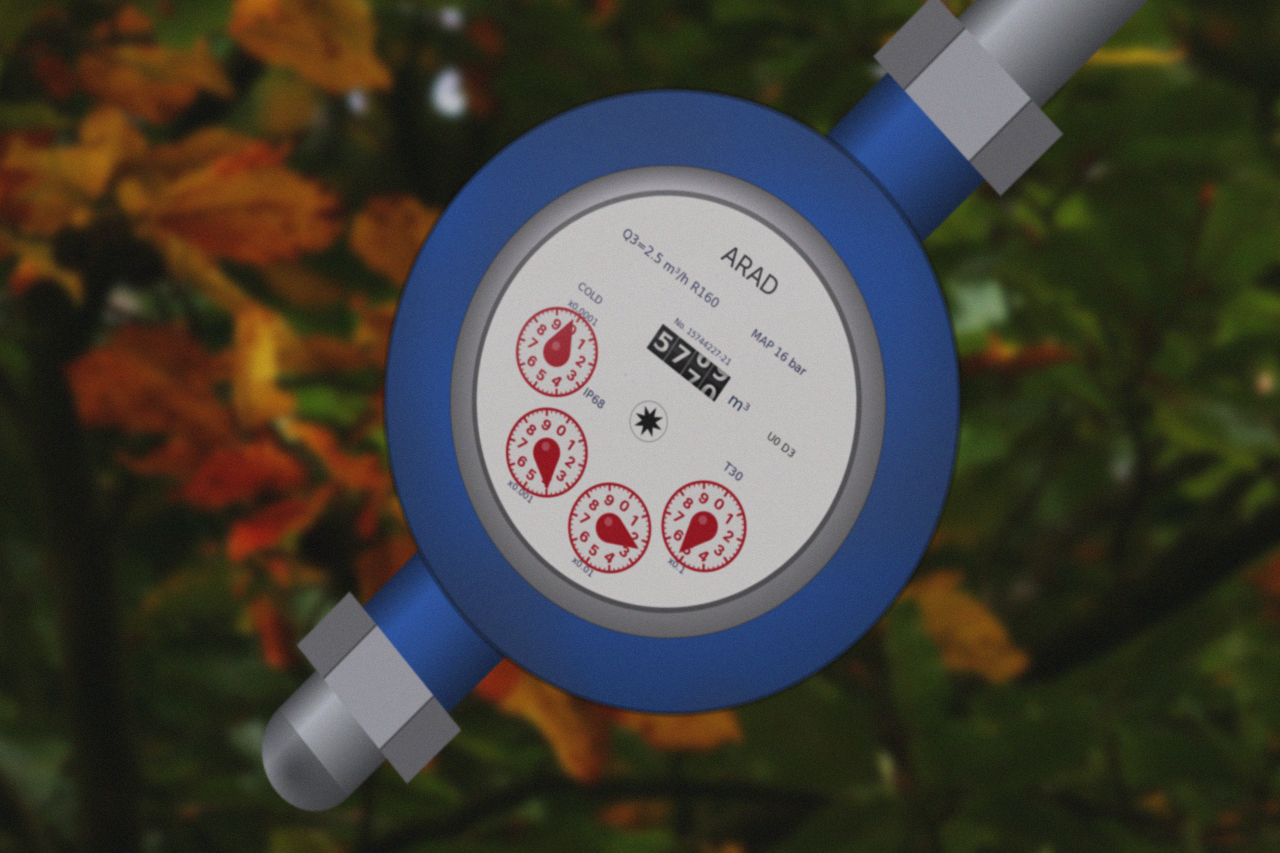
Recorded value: 5769.5239 m³
